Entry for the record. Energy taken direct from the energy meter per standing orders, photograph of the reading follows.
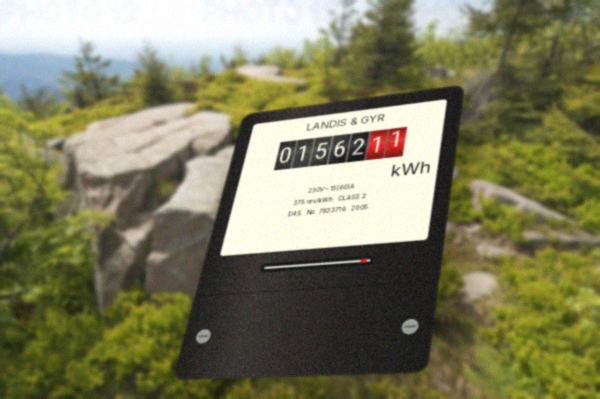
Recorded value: 1562.11 kWh
